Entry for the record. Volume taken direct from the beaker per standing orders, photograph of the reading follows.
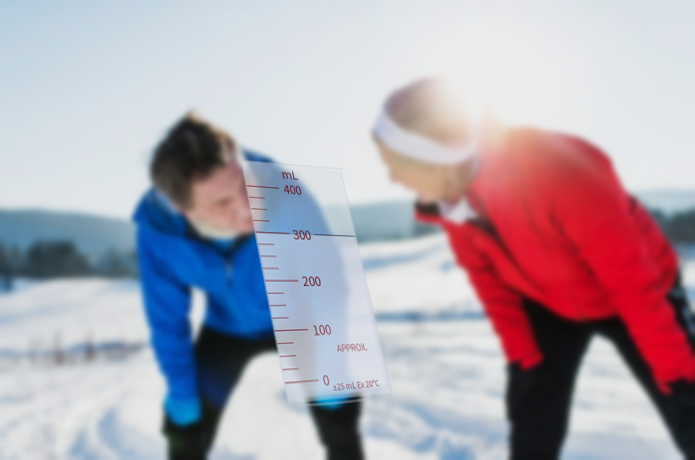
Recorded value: 300 mL
